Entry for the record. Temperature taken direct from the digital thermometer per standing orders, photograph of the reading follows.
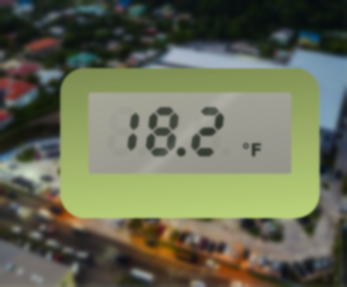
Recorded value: 18.2 °F
